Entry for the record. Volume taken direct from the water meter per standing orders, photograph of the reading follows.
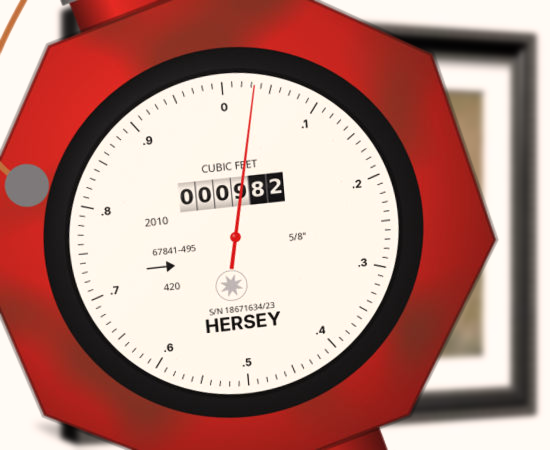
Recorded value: 982.03 ft³
